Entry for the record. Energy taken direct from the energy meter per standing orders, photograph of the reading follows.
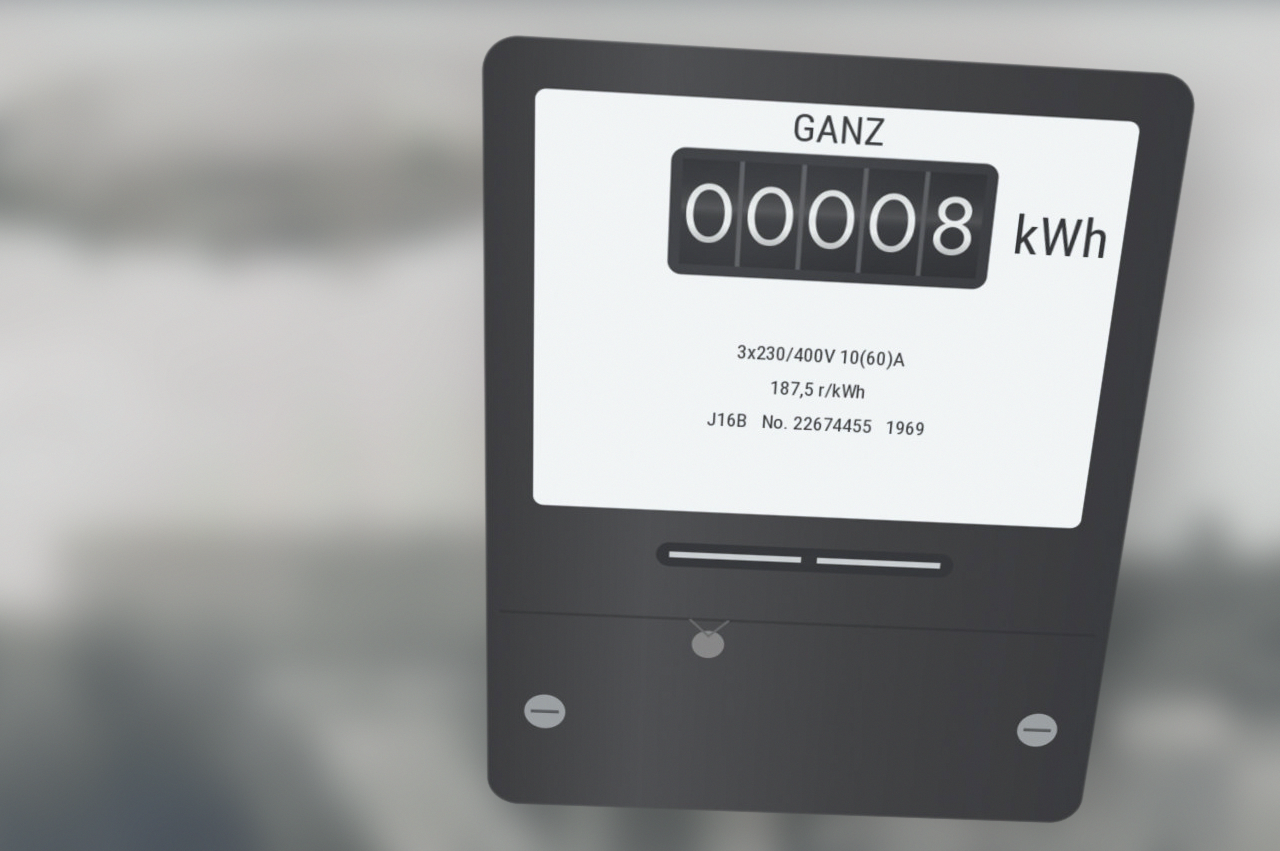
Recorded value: 8 kWh
